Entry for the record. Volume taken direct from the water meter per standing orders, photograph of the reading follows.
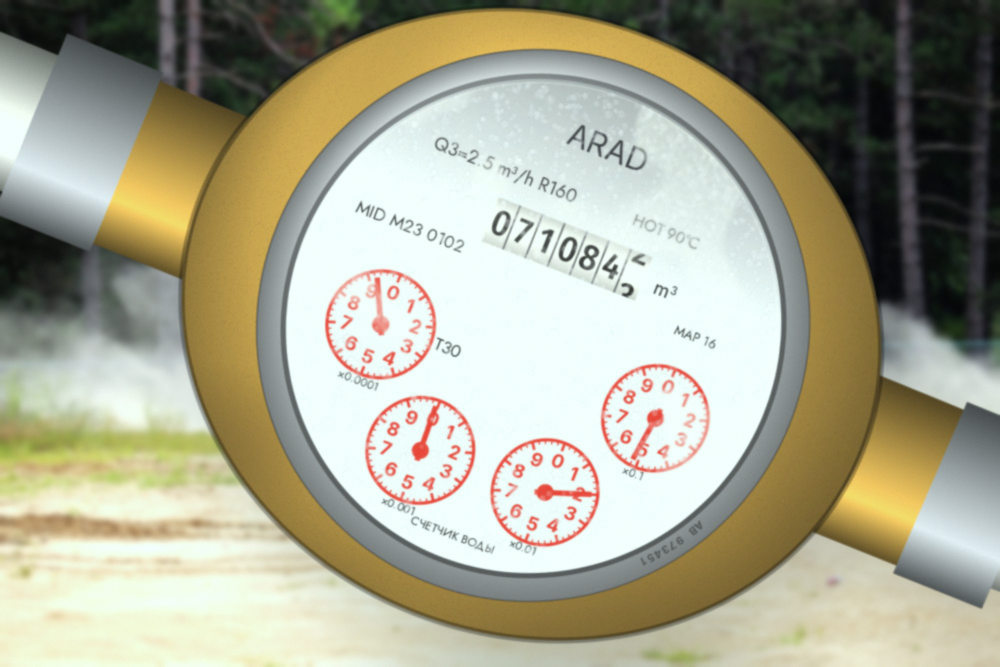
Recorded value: 710842.5199 m³
